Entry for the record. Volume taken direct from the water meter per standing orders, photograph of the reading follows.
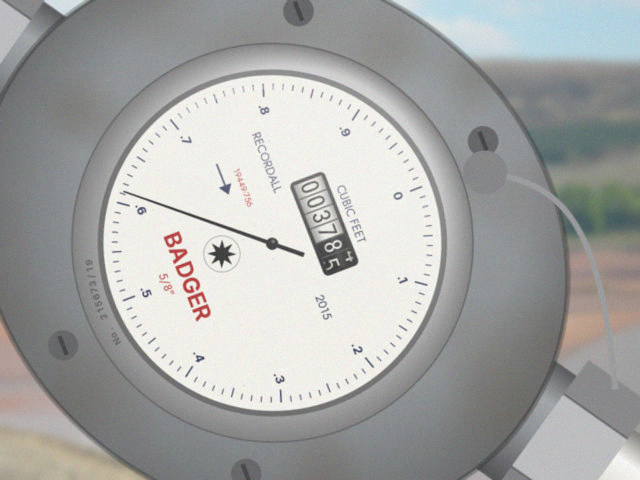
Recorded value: 3784.61 ft³
